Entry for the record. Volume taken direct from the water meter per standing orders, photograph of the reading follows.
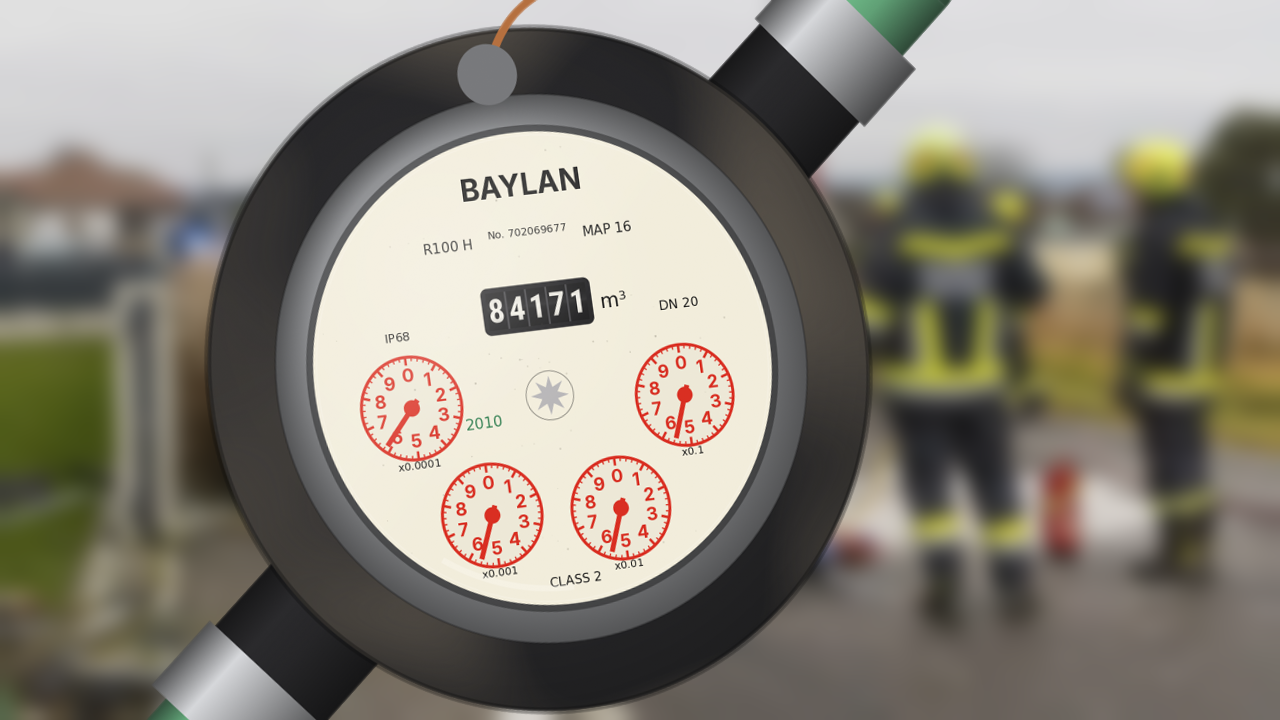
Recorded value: 84171.5556 m³
